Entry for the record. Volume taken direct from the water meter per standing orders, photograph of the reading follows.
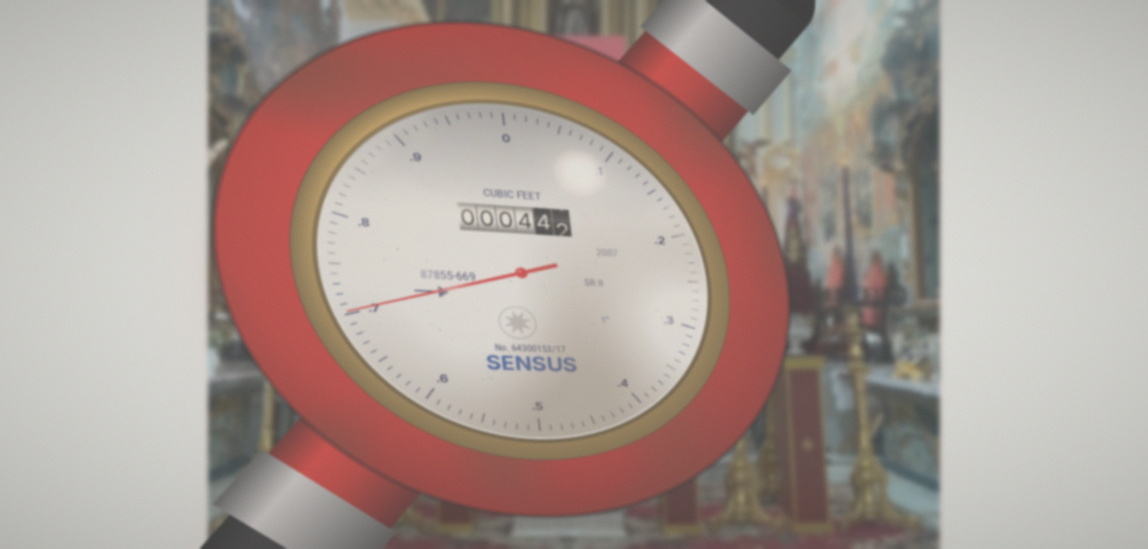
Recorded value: 441.70 ft³
